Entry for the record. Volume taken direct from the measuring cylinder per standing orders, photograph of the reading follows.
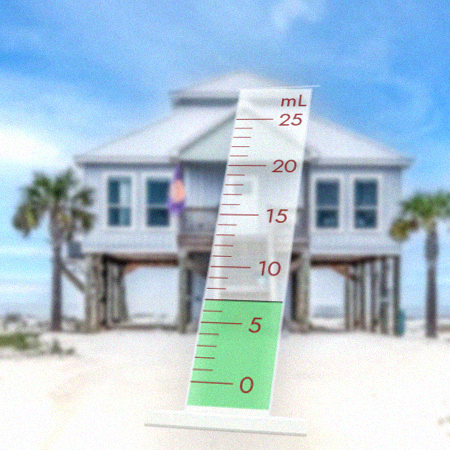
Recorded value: 7 mL
